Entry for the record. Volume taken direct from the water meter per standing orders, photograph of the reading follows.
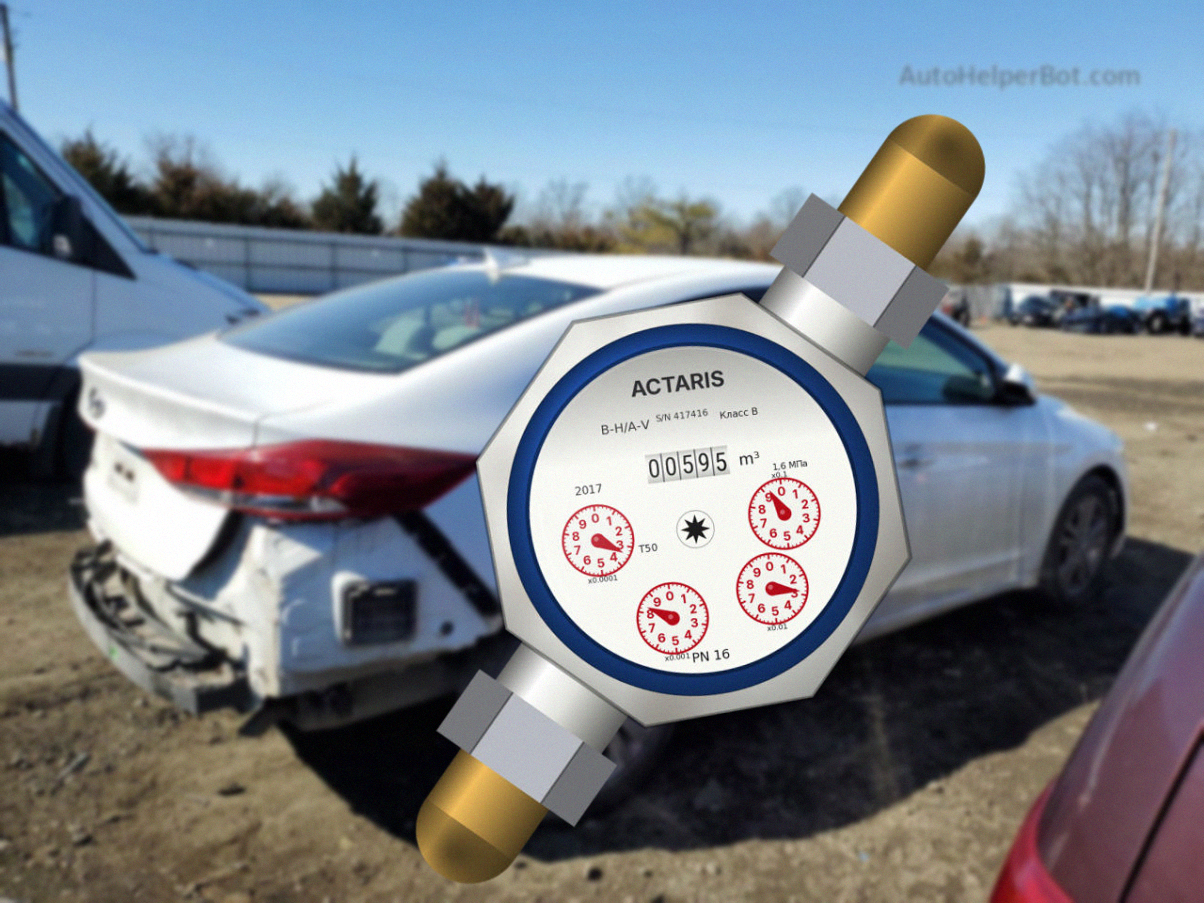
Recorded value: 594.9283 m³
